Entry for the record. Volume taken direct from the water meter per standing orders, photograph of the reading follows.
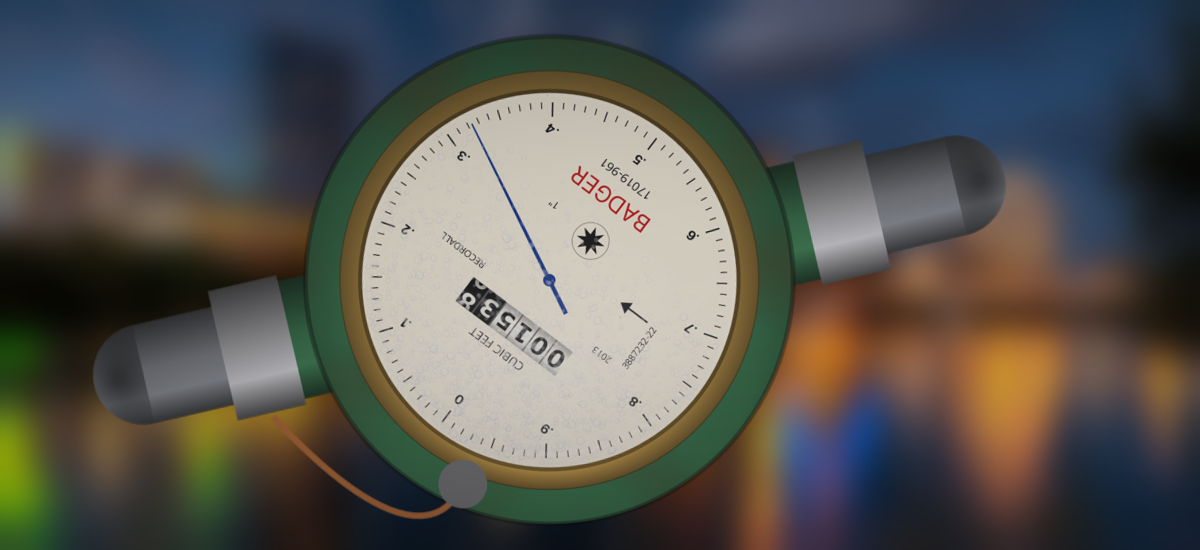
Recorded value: 1538.32 ft³
